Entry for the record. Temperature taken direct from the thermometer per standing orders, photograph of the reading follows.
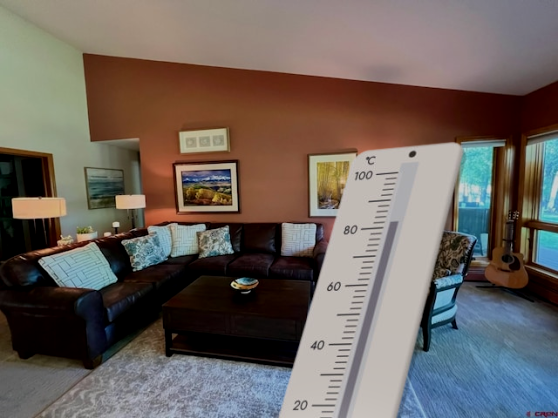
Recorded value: 82 °C
